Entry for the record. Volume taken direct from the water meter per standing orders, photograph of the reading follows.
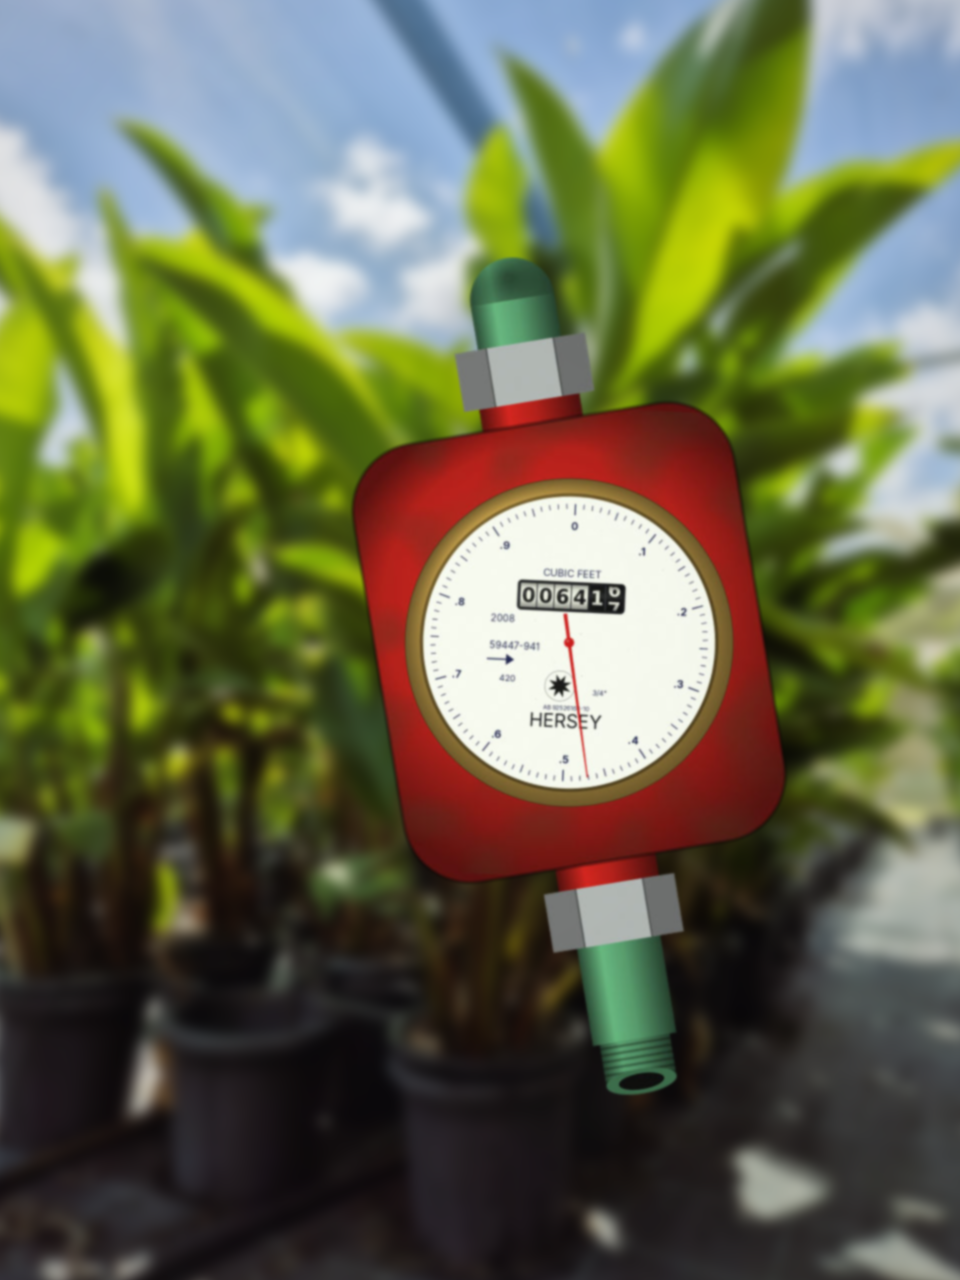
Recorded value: 6416.47 ft³
